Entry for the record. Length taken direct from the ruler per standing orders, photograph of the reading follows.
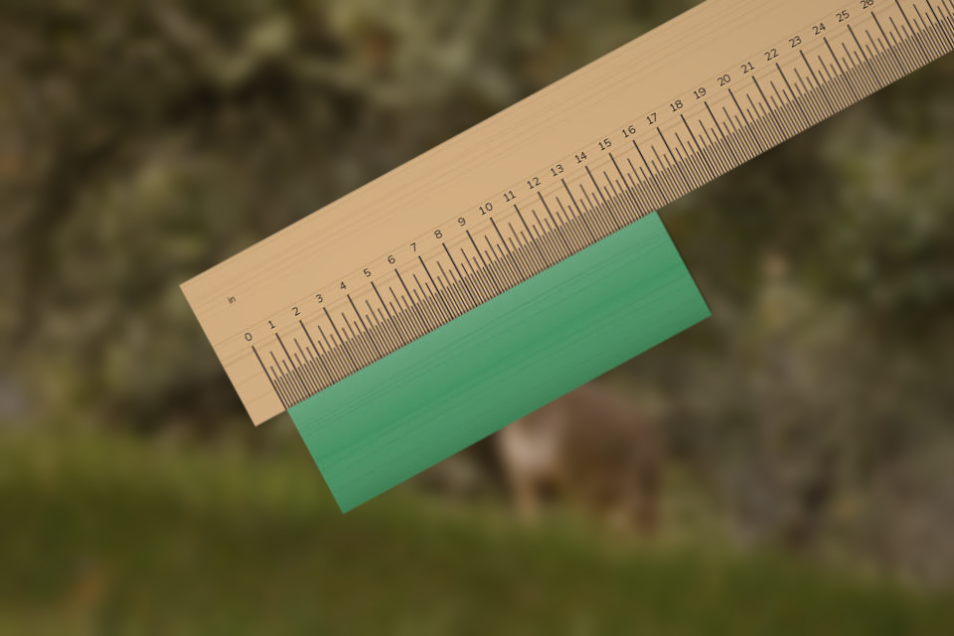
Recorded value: 15.5 in
